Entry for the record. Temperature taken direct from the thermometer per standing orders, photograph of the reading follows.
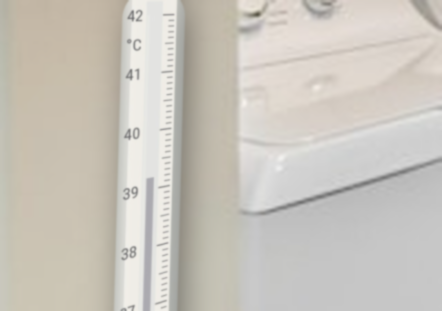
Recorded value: 39.2 °C
